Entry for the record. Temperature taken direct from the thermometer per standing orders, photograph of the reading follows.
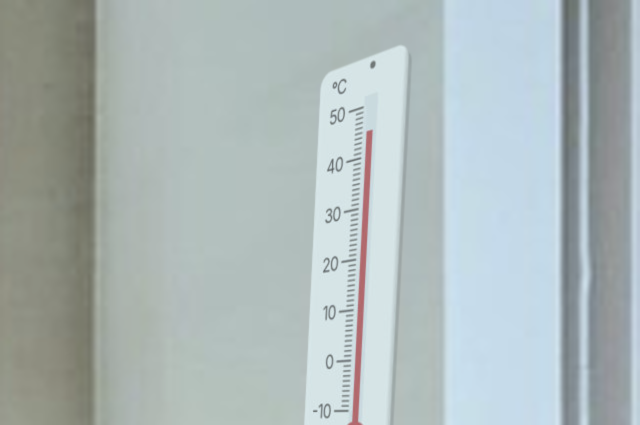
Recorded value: 45 °C
